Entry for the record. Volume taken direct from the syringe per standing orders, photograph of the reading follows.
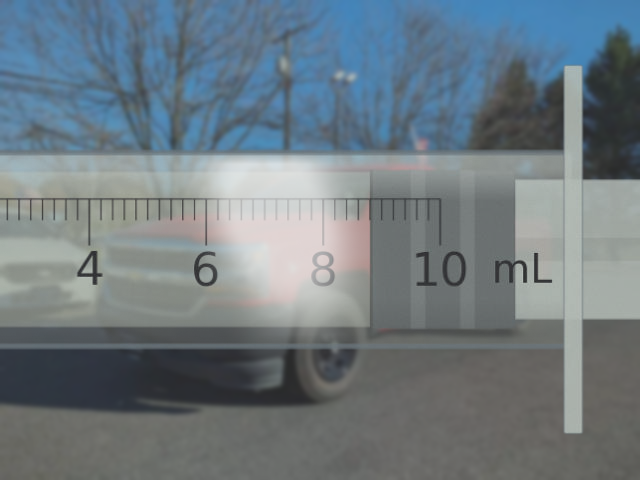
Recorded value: 8.8 mL
